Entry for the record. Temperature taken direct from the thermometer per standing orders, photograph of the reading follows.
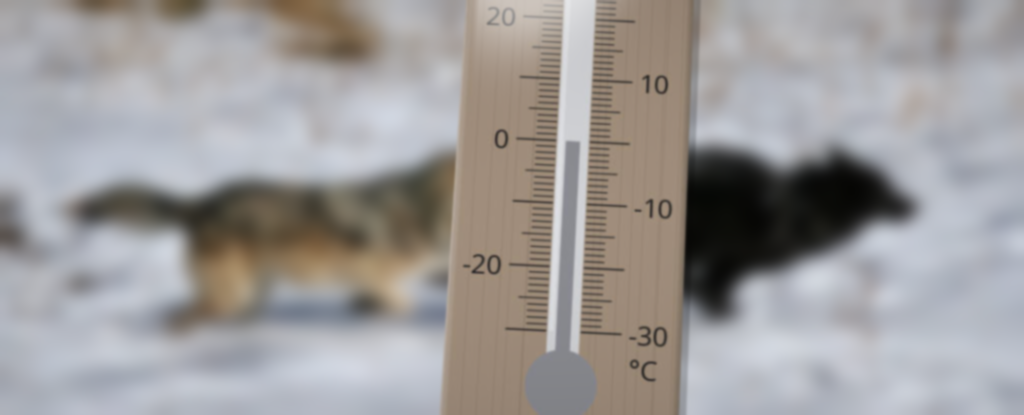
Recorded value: 0 °C
